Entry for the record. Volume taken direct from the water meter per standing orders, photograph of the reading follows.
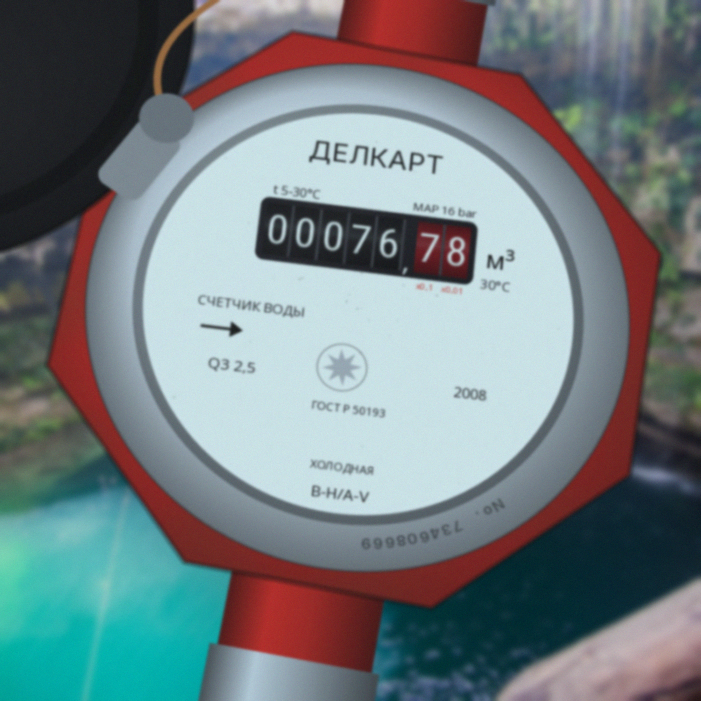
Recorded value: 76.78 m³
